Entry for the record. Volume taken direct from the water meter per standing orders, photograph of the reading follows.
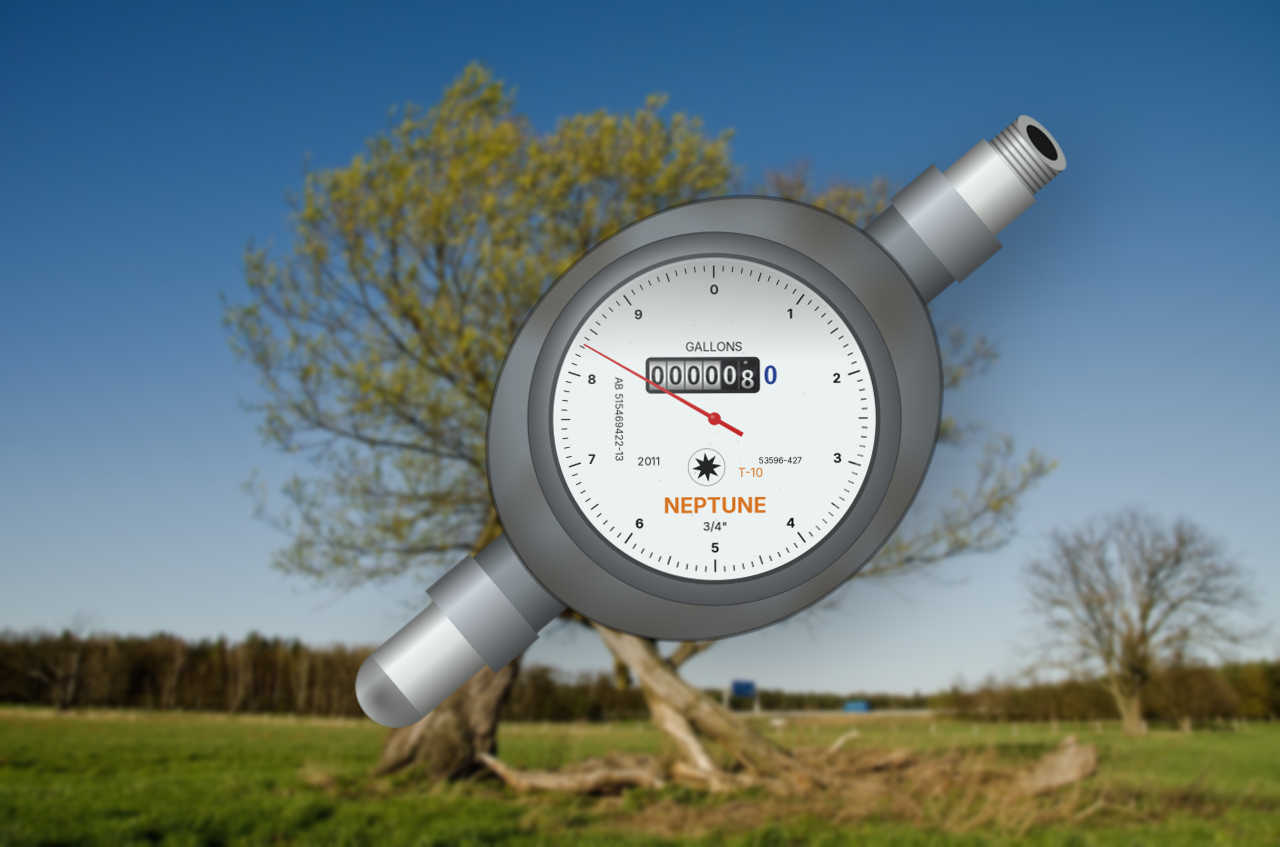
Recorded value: 78.3 gal
